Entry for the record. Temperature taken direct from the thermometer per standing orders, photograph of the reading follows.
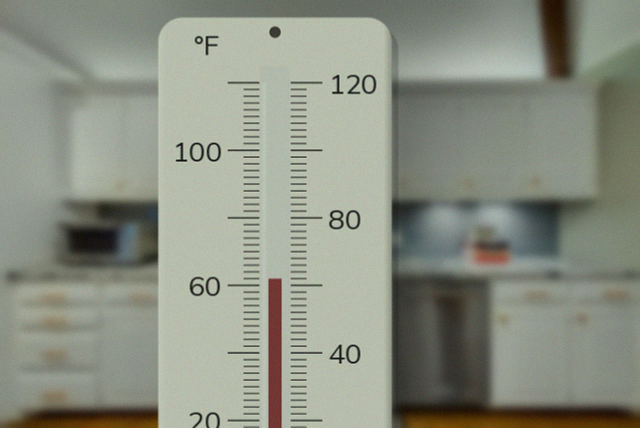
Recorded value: 62 °F
